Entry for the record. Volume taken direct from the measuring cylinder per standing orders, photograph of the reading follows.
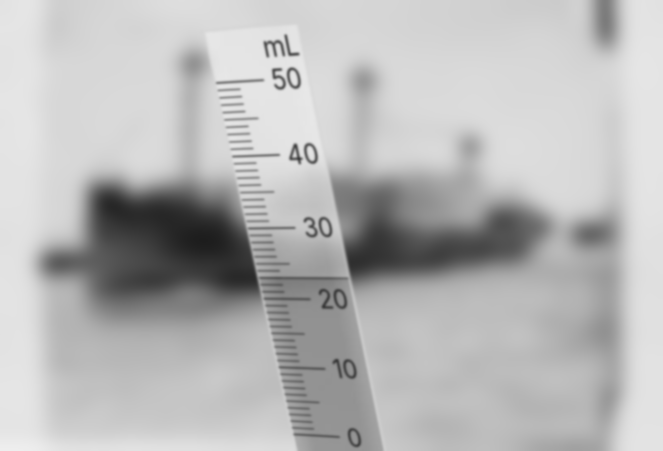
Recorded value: 23 mL
